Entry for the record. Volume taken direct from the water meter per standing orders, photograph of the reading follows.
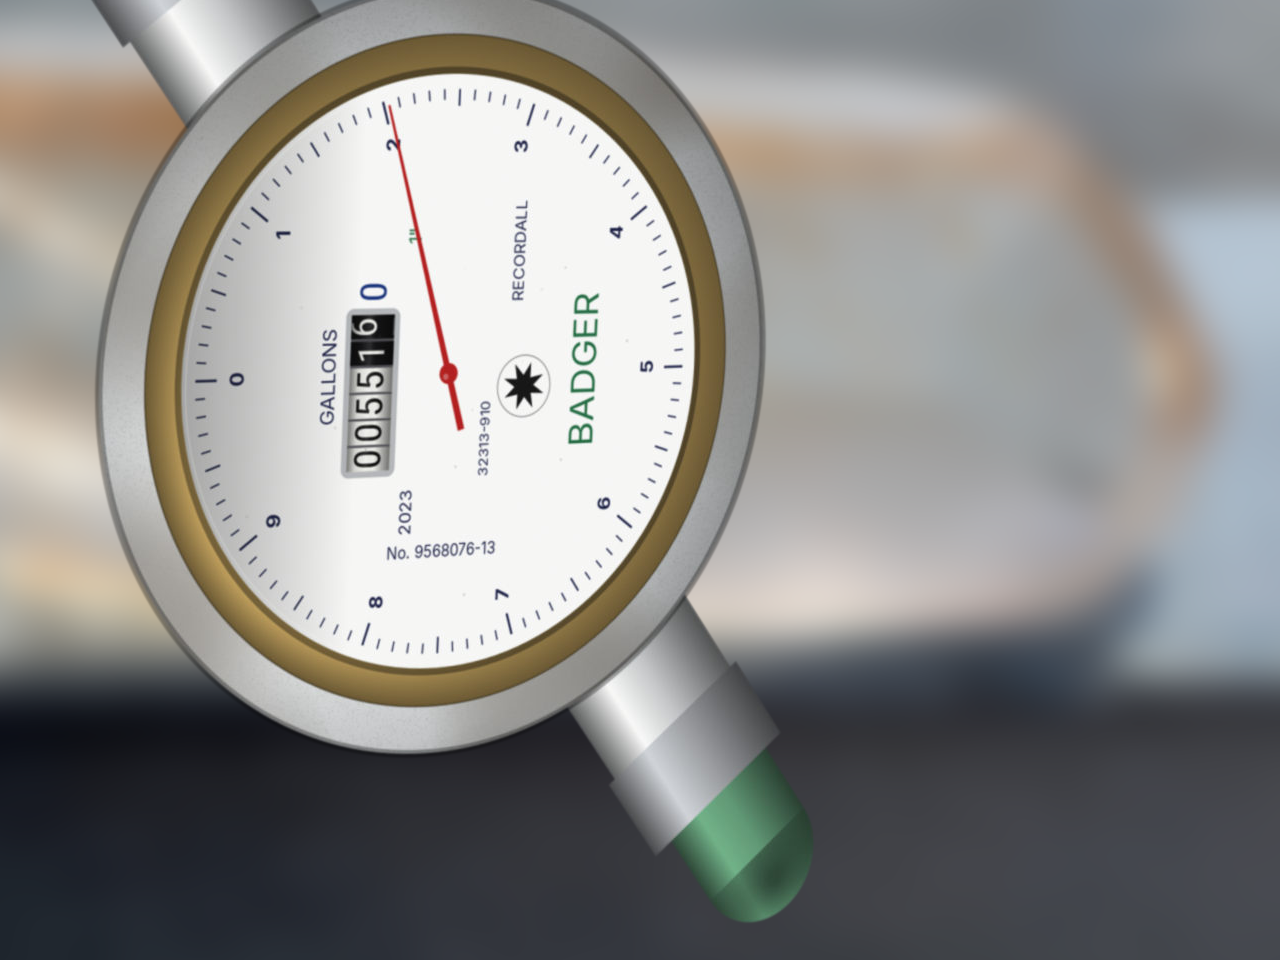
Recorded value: 55162.0 gal
